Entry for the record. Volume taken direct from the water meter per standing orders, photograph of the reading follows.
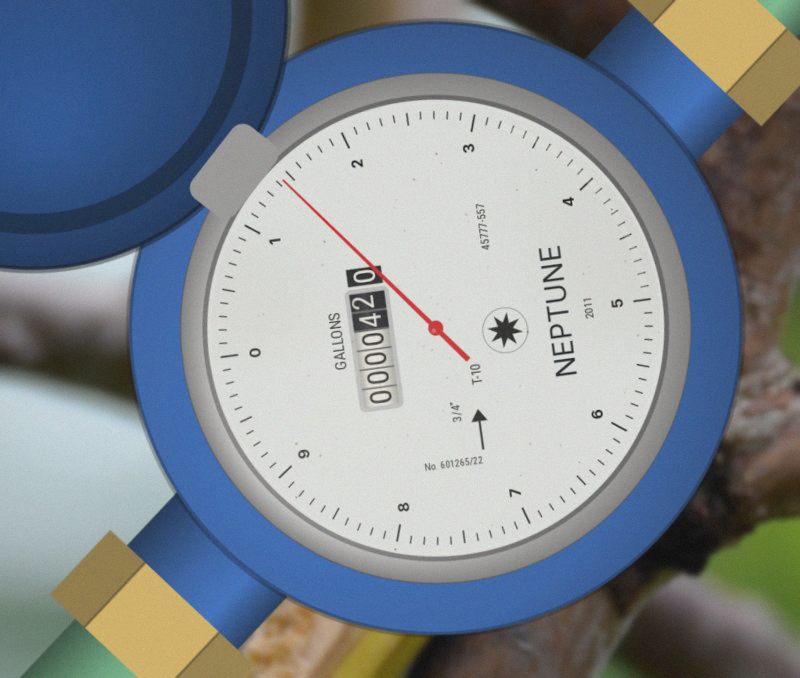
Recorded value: 421.4 gal
